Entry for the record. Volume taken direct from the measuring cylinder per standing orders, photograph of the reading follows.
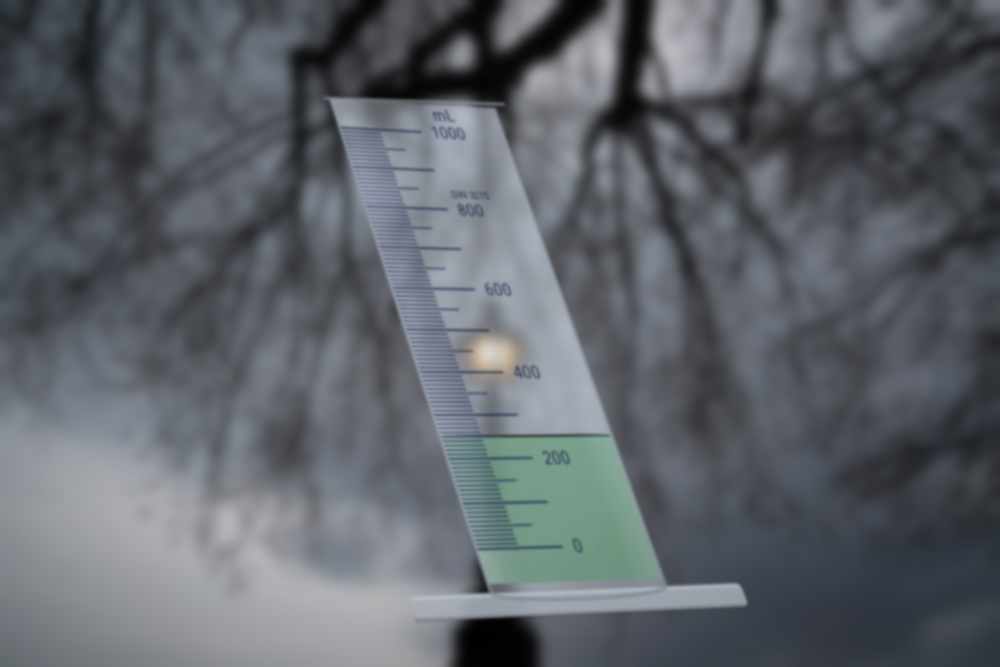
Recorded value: 250 mL
